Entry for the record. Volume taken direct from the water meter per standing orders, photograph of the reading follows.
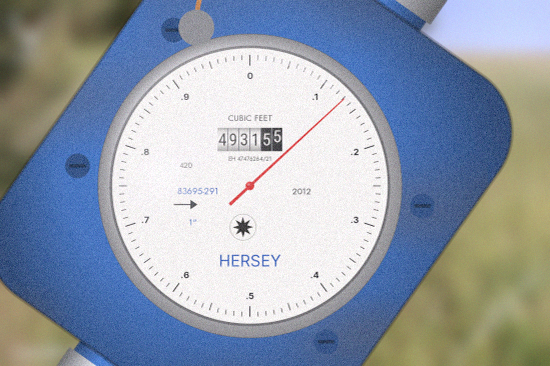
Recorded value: 493155.13 ft³
